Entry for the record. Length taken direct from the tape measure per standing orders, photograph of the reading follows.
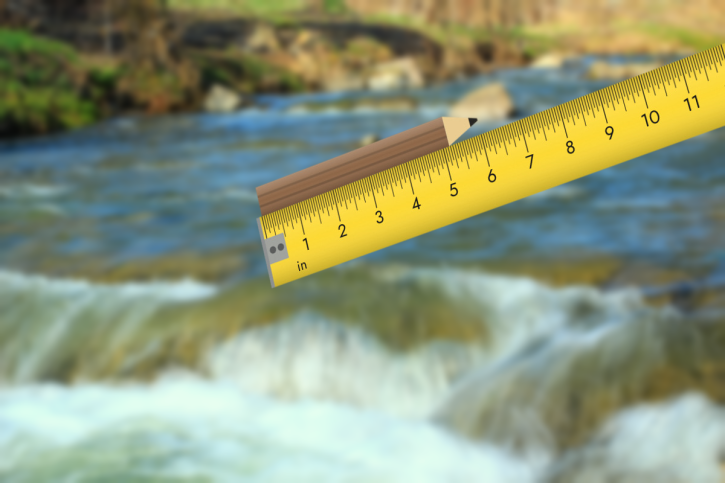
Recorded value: 6 in
